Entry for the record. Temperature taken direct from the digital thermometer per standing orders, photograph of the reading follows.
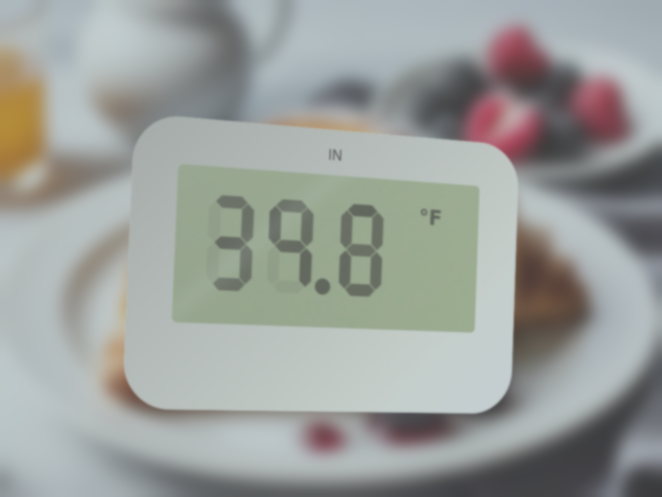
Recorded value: 39.8 °F
